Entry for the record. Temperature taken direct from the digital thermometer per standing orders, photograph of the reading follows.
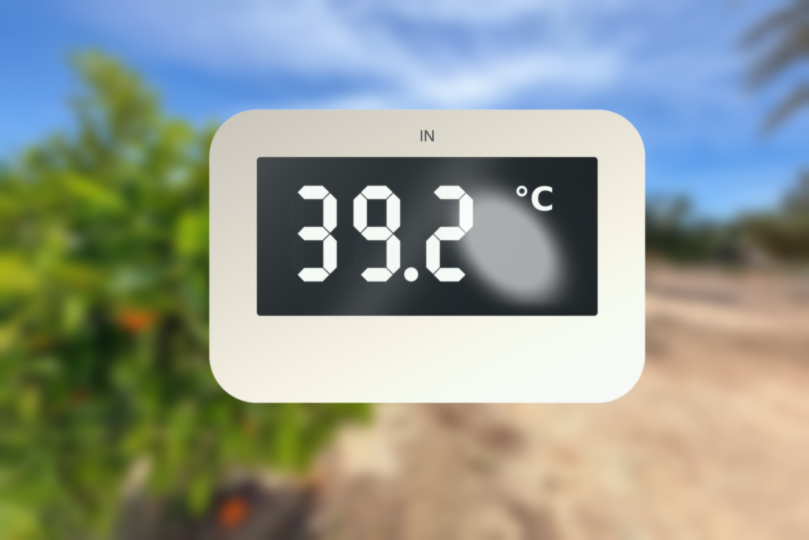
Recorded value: 39.2 °C
